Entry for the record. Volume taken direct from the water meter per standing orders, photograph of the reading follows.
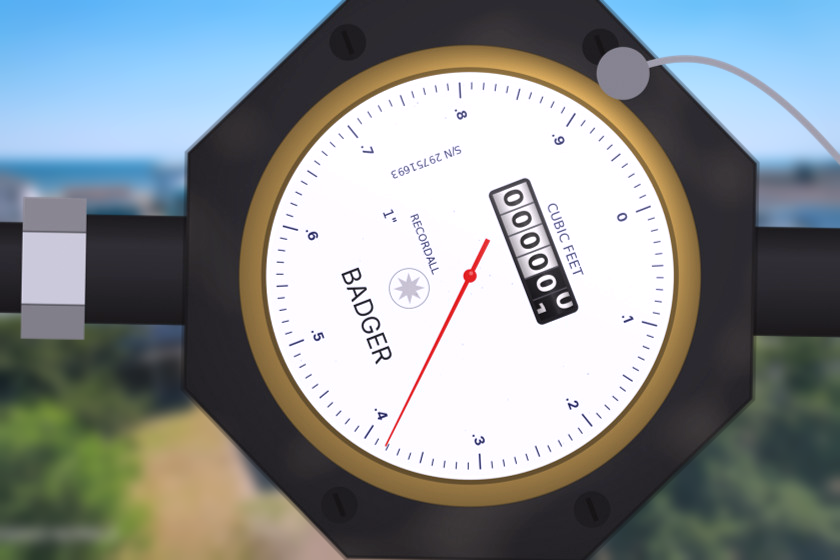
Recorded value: 0.38 ft³
